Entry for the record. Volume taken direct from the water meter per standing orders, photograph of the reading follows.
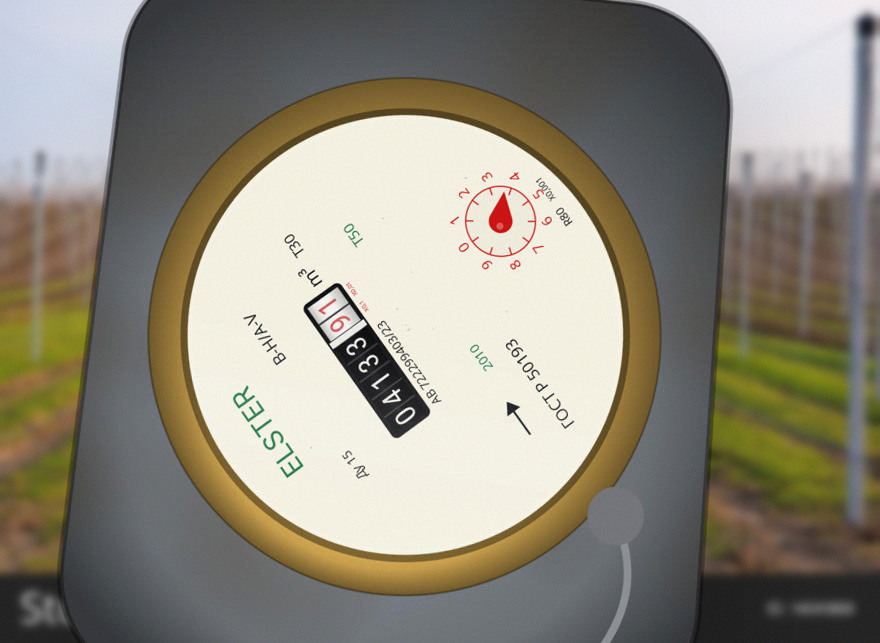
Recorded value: 4133.913 m³
